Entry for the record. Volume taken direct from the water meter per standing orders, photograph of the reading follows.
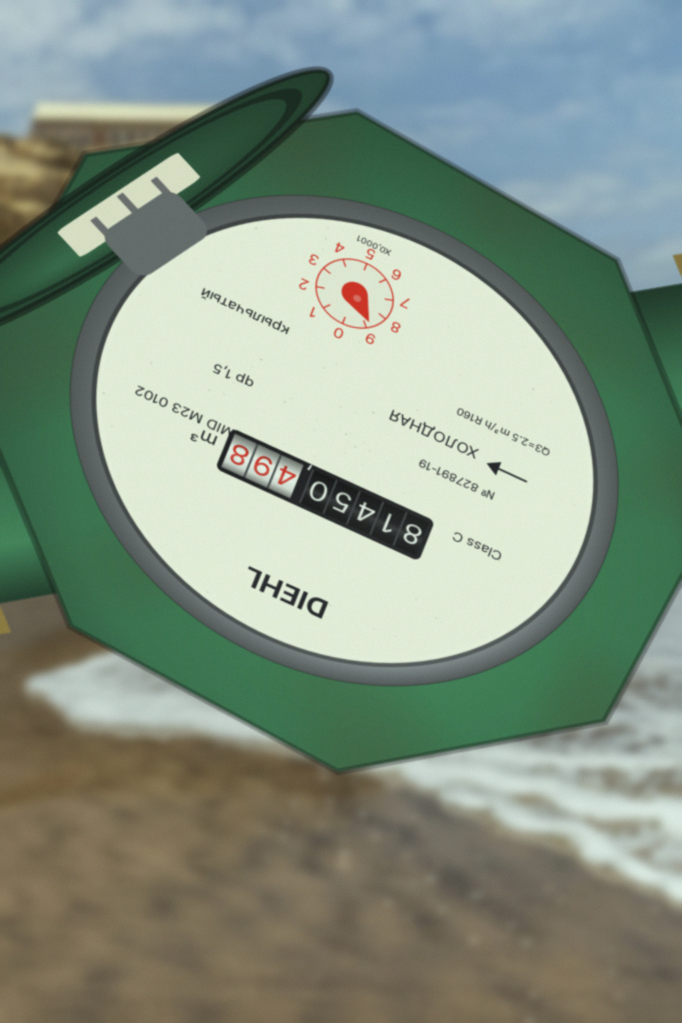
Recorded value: 81450.4988 m³
